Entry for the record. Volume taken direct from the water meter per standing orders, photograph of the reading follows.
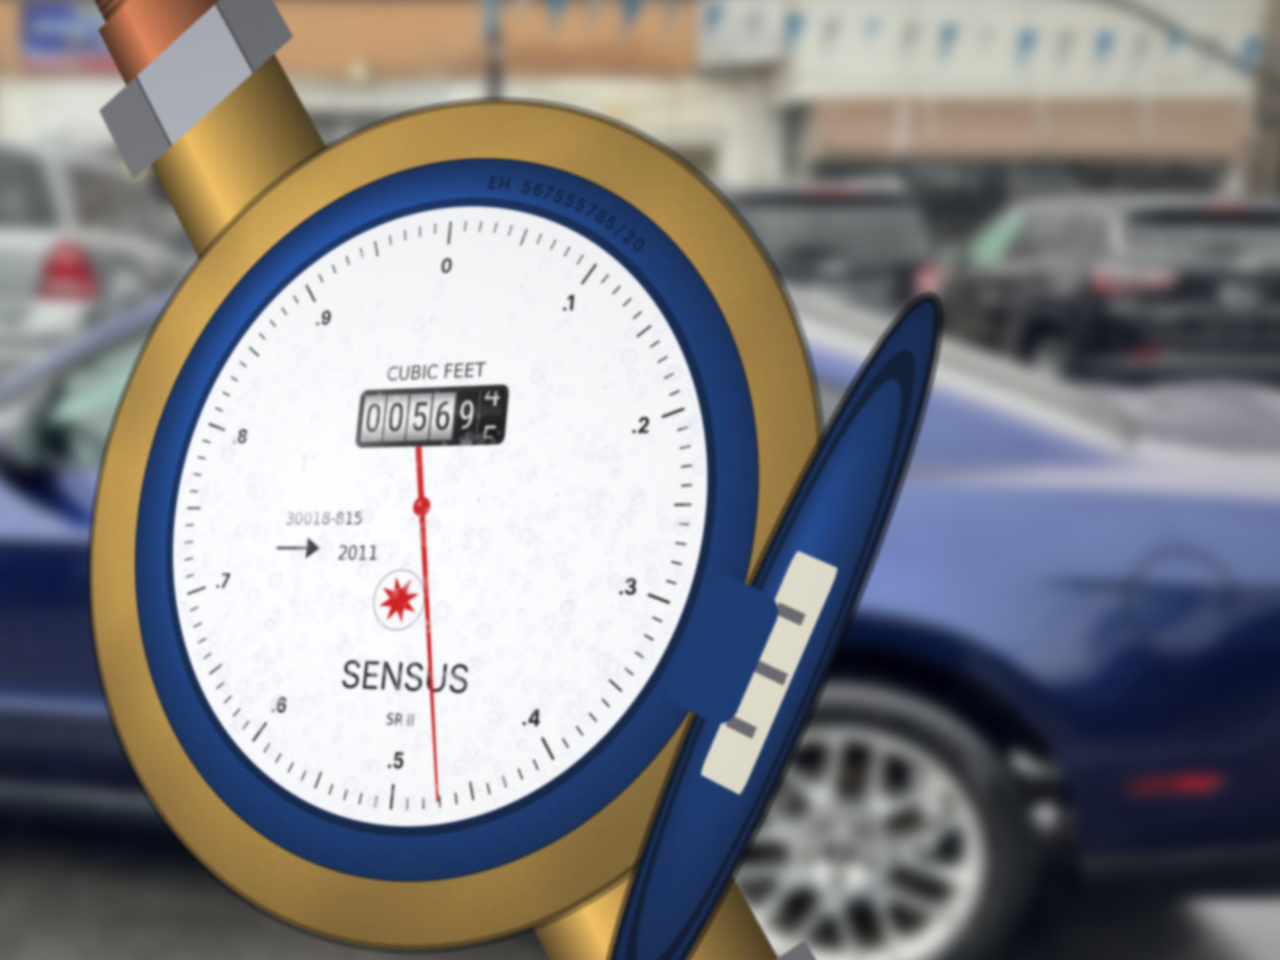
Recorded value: 5694.47 ft³
